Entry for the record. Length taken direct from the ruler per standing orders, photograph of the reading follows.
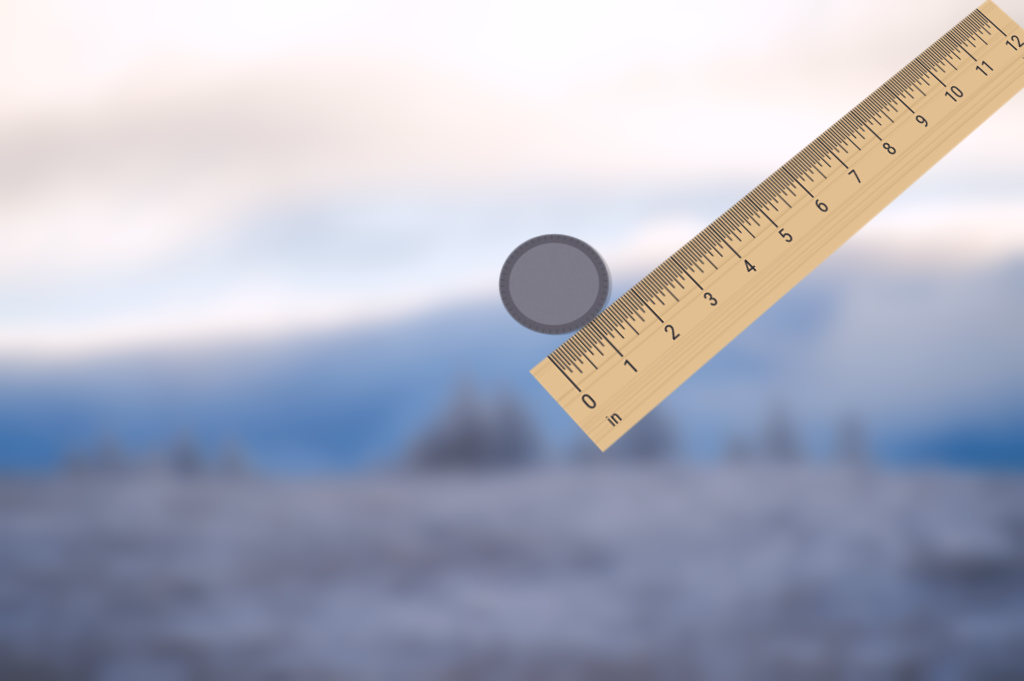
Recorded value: 2 in
